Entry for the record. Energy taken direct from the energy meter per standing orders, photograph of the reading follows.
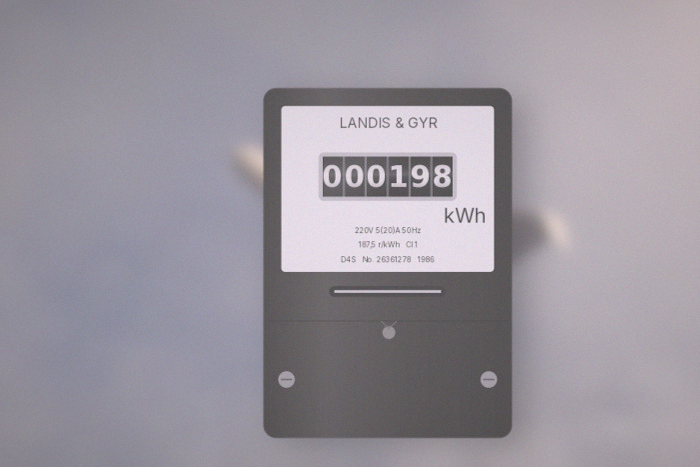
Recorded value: 198 kWh
